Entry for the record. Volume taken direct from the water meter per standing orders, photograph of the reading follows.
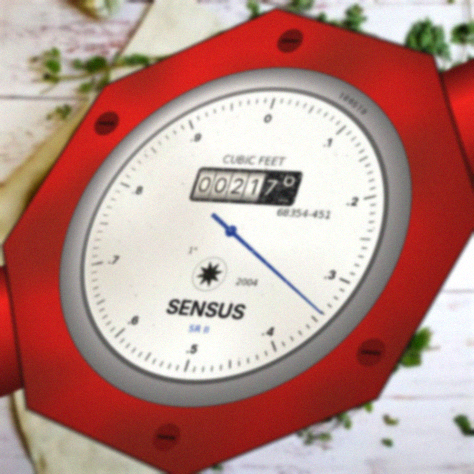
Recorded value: 2176.34 ft³
